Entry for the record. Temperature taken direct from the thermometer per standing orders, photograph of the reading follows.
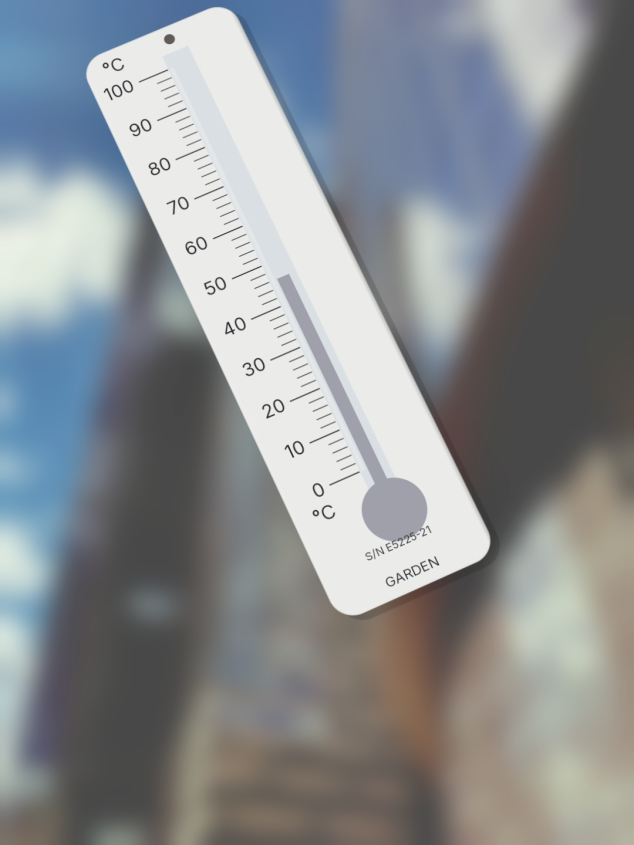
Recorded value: 46 °C
